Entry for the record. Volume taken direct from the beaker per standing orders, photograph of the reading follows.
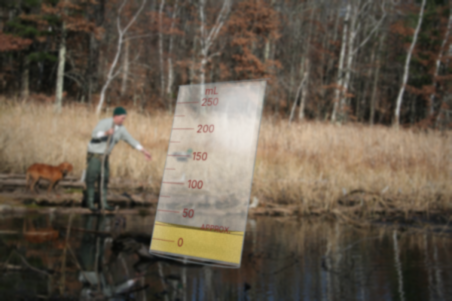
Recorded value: 25 mL
